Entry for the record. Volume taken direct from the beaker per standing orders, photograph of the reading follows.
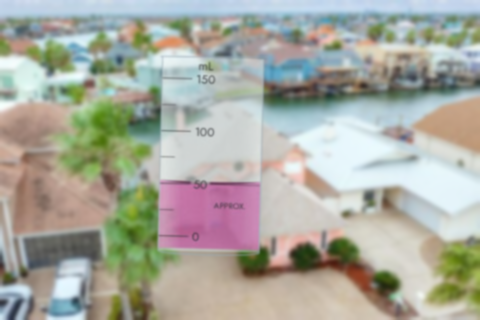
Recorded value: 50 mL
